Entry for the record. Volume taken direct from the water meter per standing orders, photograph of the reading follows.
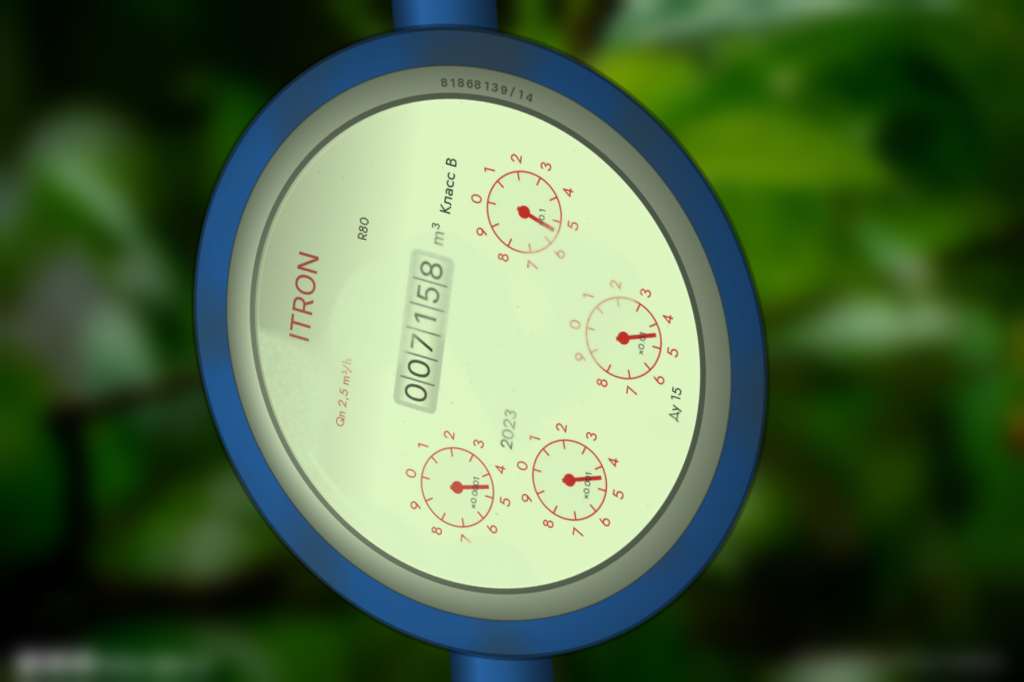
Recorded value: 7158.5444 m³
